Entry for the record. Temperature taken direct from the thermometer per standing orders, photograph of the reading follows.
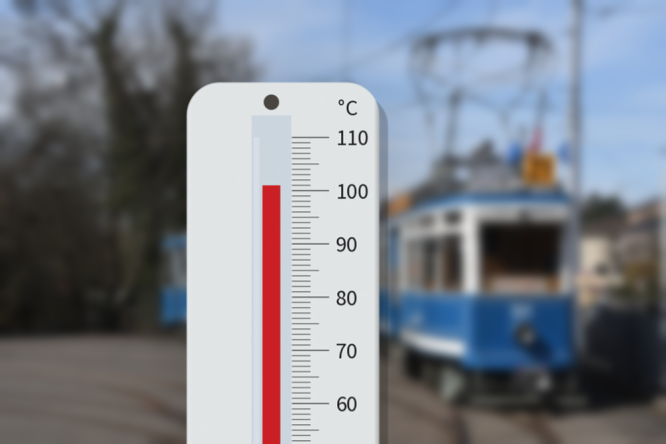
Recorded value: 101 °C
